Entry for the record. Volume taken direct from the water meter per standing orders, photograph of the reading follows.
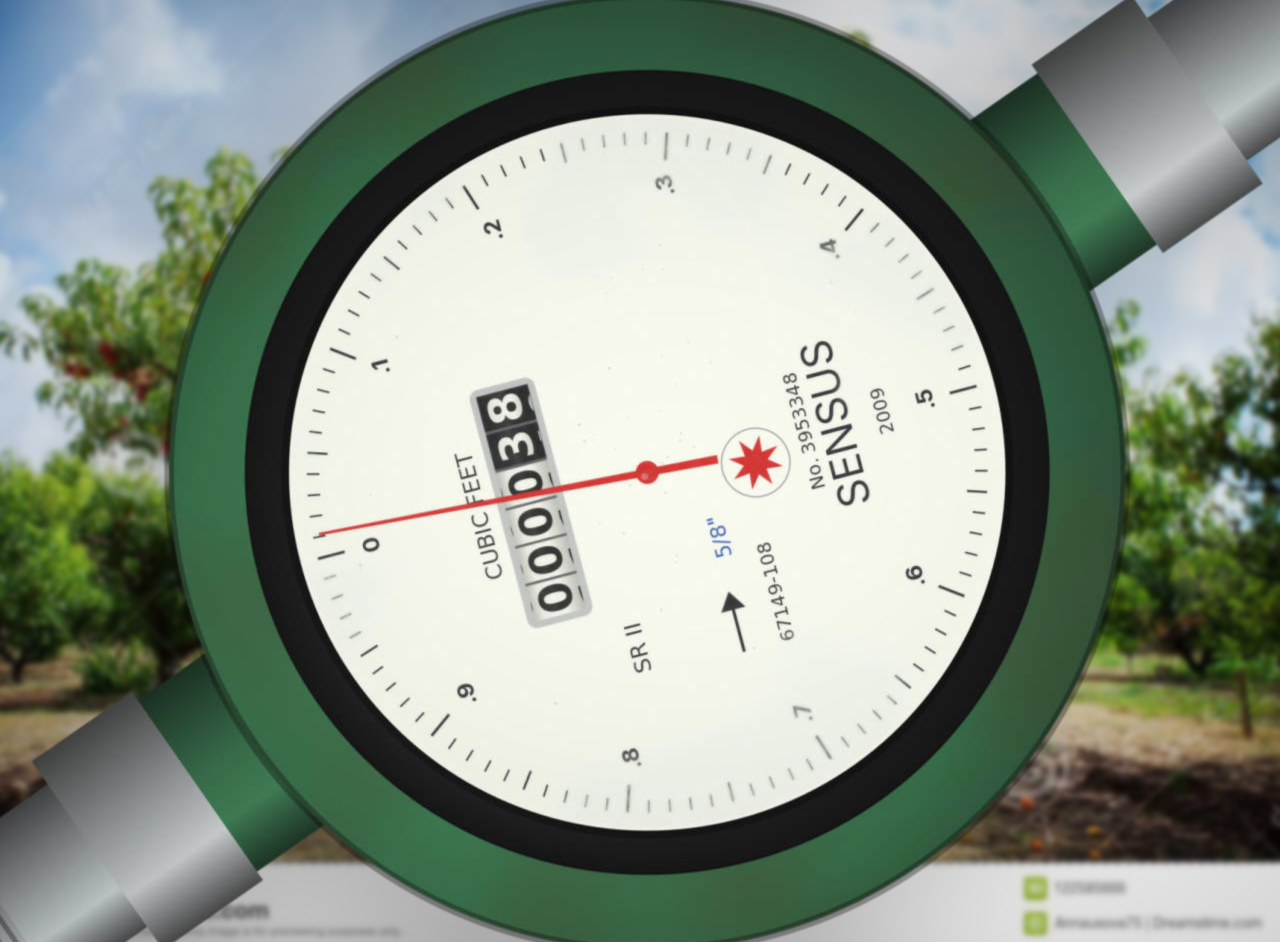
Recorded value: 38.01 ft³
